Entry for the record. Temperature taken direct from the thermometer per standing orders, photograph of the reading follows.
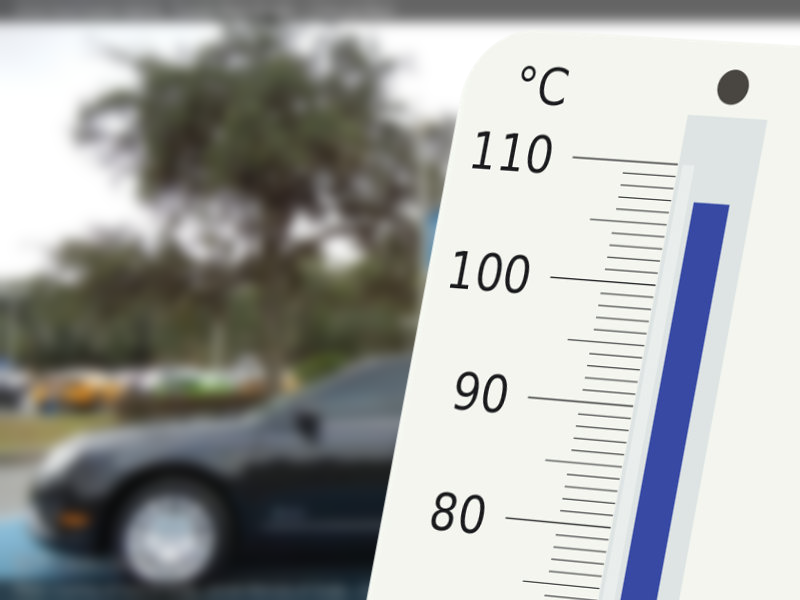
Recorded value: 107 °C
